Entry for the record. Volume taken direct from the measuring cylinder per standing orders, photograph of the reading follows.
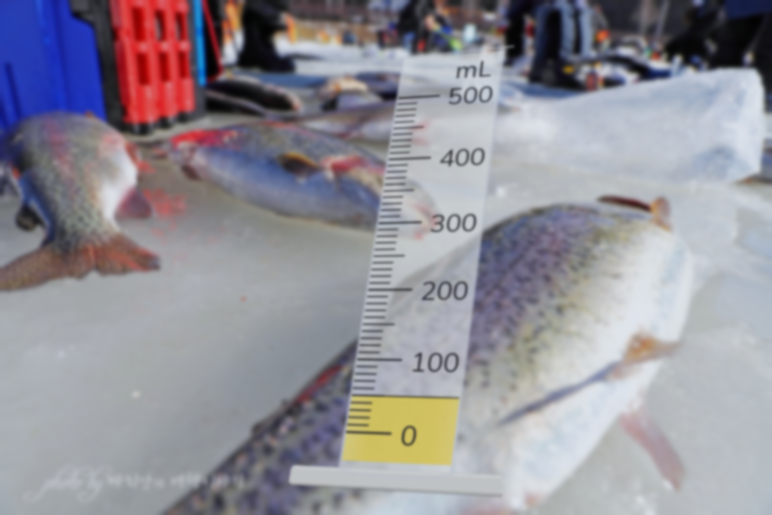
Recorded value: 50 mL
